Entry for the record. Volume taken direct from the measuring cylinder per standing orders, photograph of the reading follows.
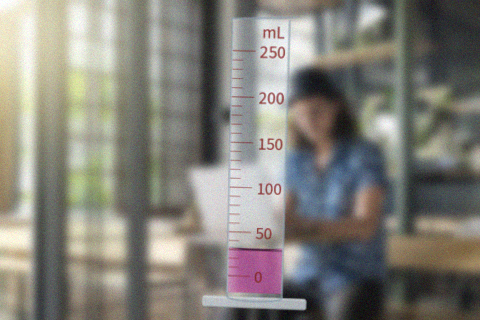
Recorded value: 30 mL
